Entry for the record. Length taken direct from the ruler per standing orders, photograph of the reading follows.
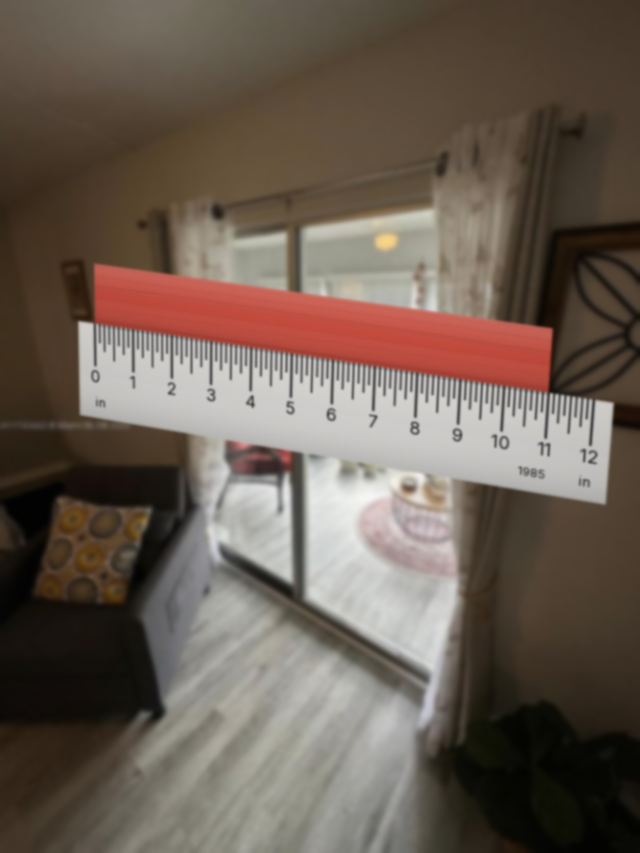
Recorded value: 11 in
